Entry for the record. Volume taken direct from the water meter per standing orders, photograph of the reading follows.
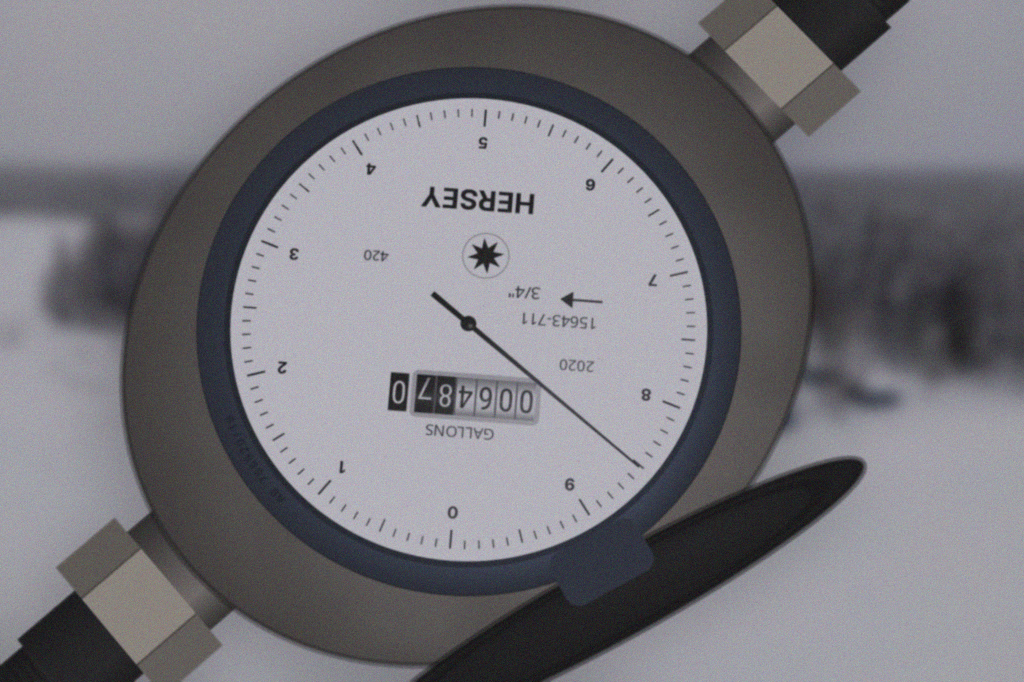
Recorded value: 64868.5 gal
